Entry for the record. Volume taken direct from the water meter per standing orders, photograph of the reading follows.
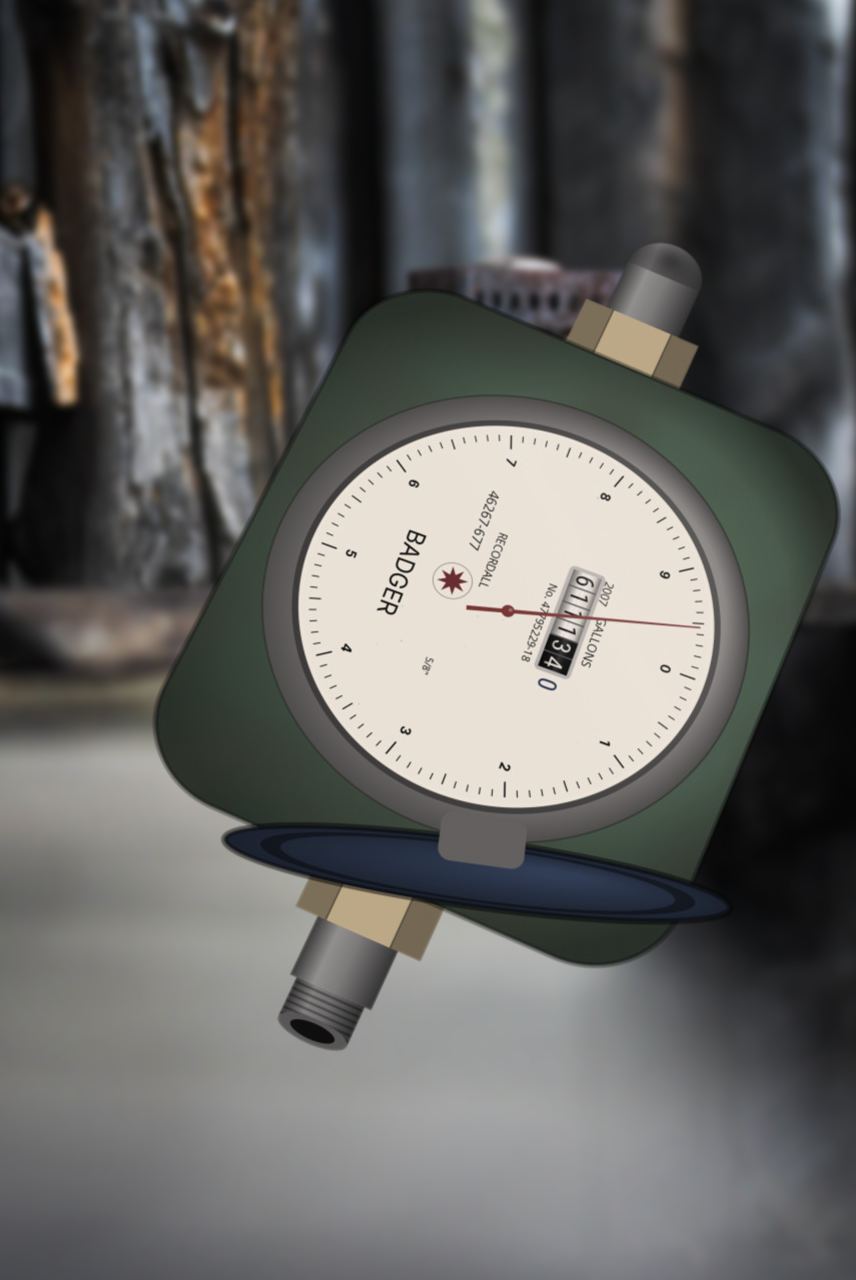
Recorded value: 6111339.5 gal
